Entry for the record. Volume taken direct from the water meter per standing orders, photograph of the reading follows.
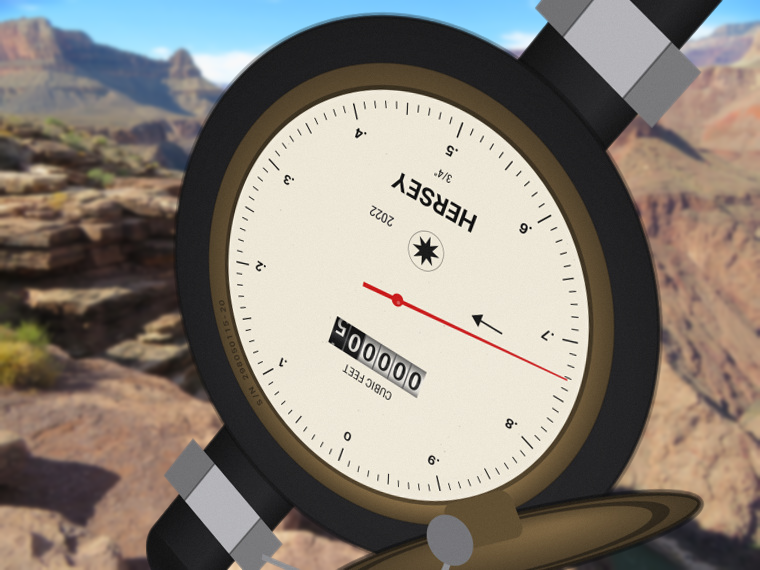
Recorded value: 4.73 ft³
